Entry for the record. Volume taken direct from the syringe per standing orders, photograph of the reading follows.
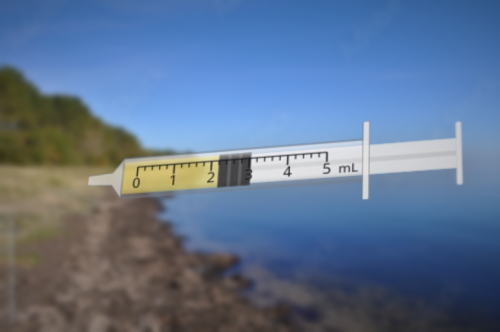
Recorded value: 2.2 mL
